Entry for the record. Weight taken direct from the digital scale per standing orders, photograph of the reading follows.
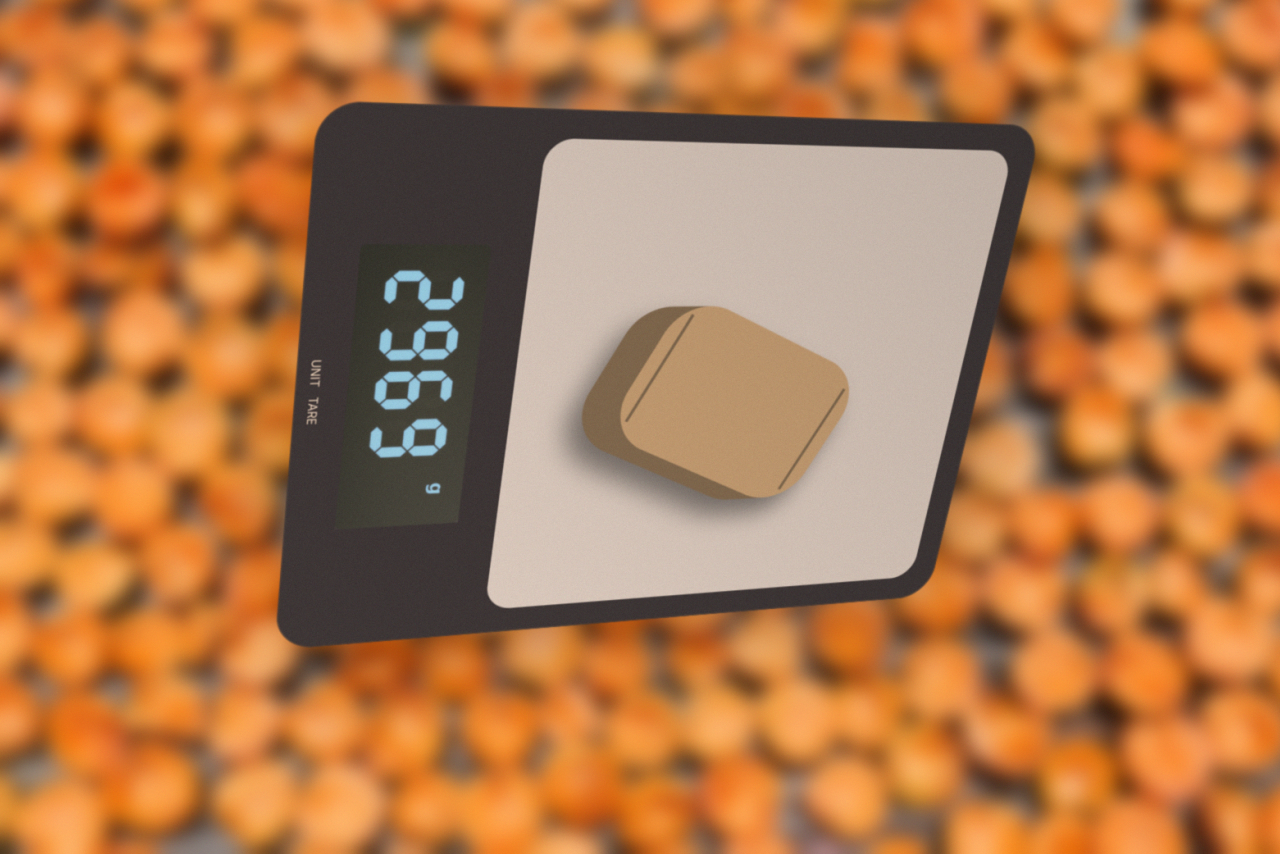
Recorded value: 2969 g
